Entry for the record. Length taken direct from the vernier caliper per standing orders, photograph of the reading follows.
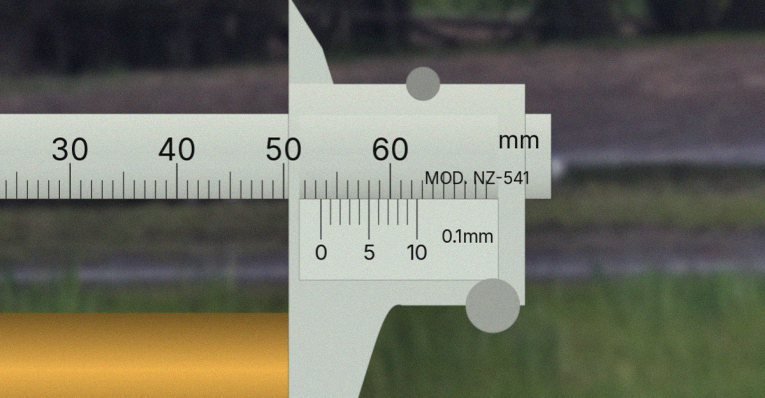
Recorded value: 53.5 mm
